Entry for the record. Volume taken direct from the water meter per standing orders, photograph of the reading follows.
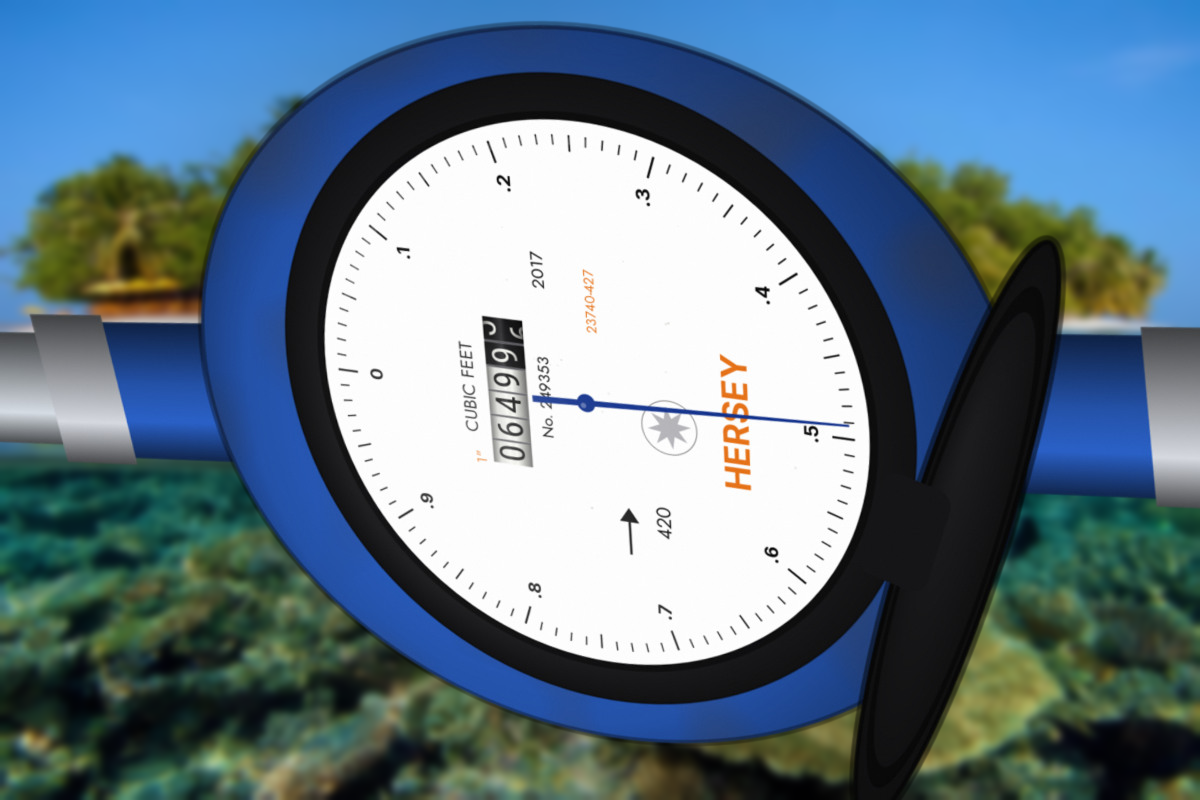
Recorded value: 64995.49 ft³
